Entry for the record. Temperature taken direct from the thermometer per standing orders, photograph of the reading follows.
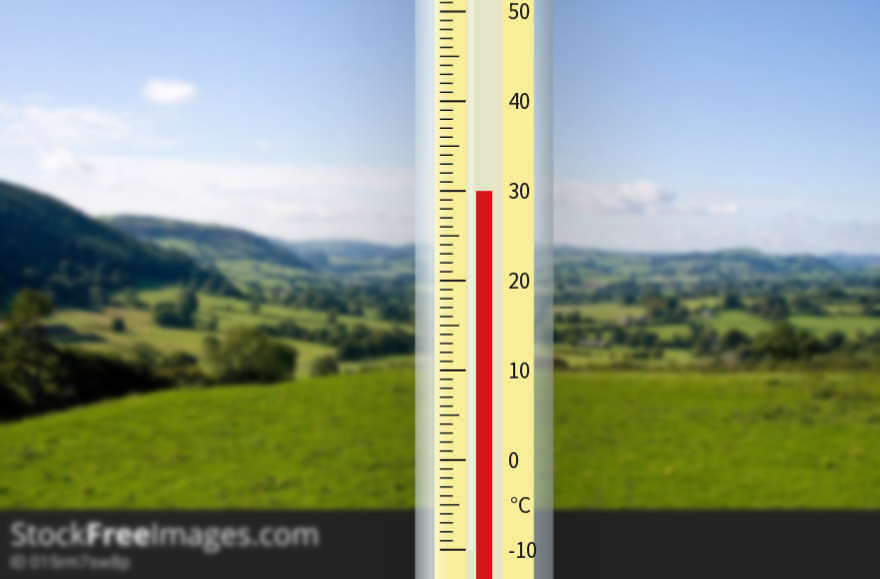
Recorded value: 30 °C
